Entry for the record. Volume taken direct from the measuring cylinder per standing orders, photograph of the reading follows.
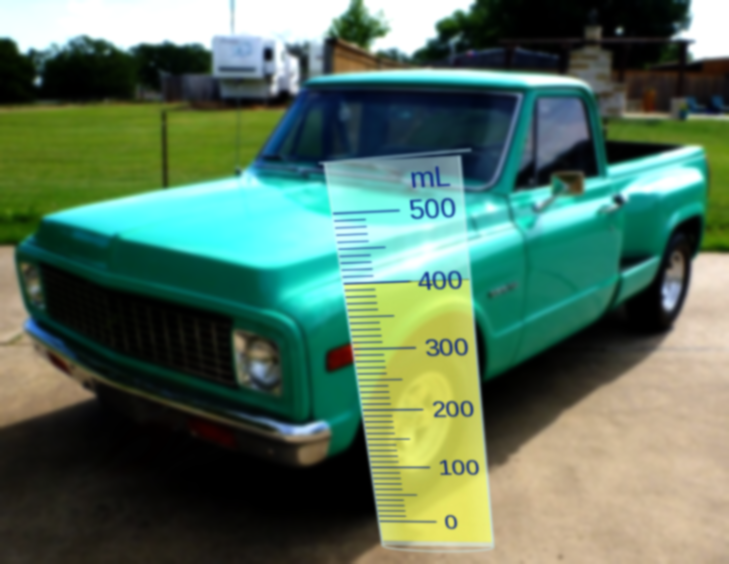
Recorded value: 400 mL
